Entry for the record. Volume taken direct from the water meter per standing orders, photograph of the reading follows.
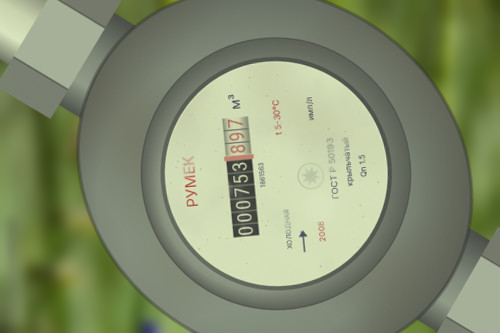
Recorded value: 753.897 m³
